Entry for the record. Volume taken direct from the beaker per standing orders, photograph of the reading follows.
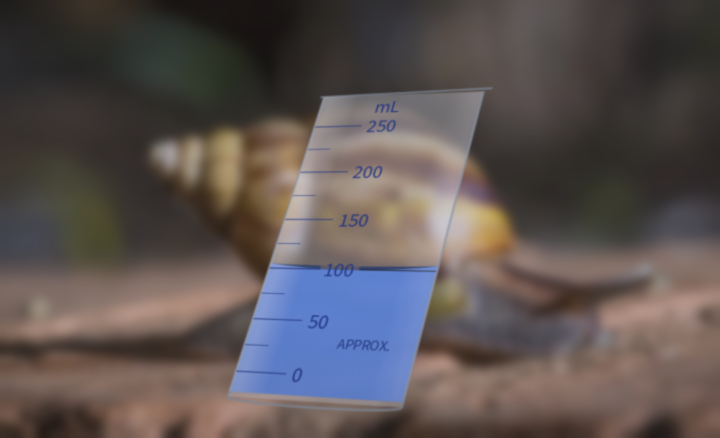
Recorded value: 100 mL
